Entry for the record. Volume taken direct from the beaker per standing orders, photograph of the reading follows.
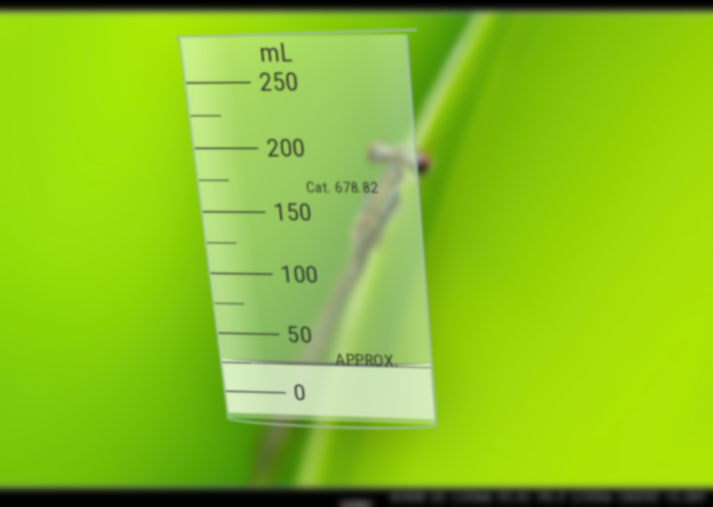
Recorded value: 25 mL
